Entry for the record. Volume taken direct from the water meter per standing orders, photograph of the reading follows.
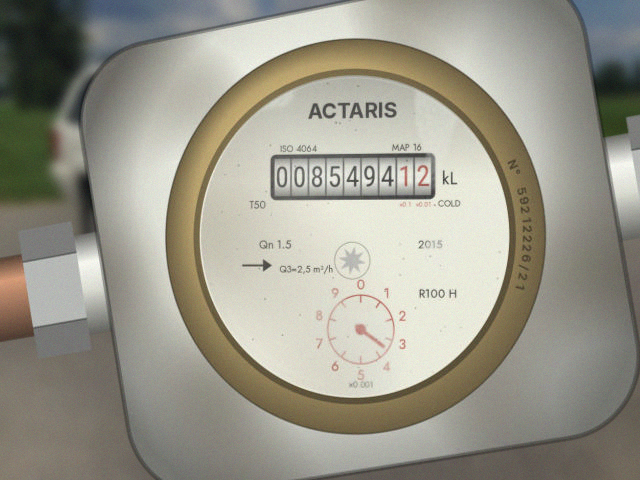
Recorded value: 85494.123 kL
